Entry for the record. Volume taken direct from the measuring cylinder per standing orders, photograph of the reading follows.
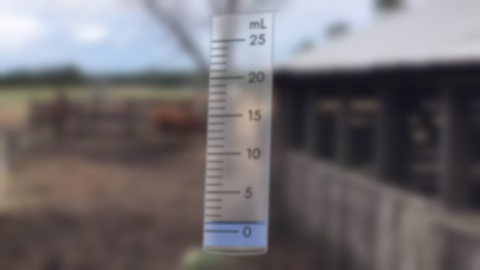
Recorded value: 1 mL
